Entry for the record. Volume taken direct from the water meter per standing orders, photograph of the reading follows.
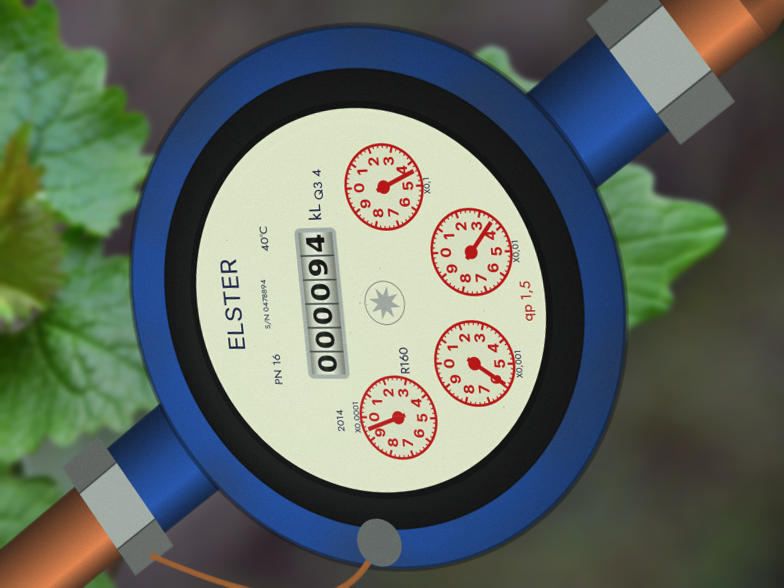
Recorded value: 94.4359 kL
